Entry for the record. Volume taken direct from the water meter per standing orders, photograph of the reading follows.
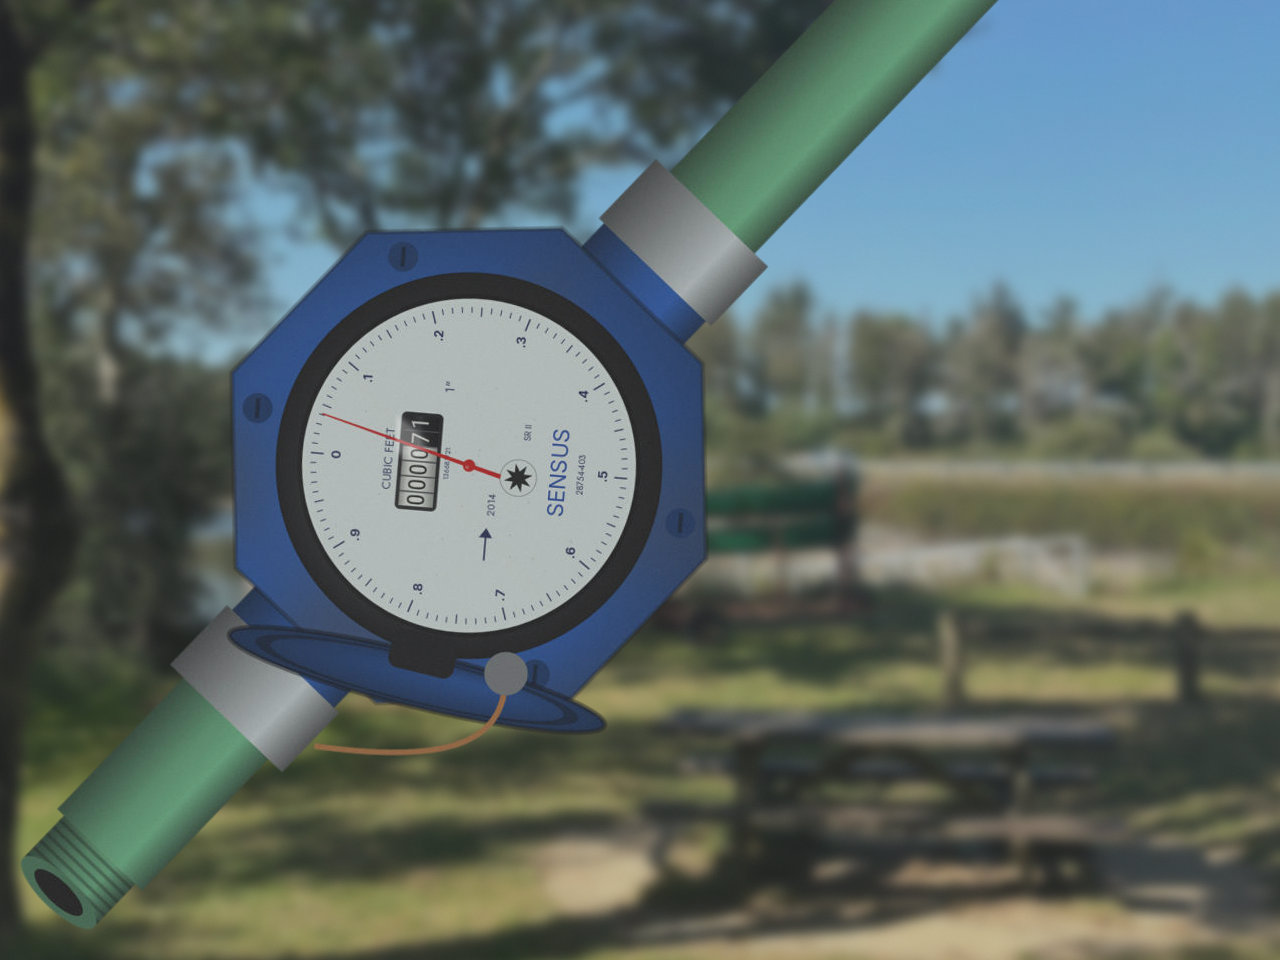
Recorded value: 71.04 ft³
